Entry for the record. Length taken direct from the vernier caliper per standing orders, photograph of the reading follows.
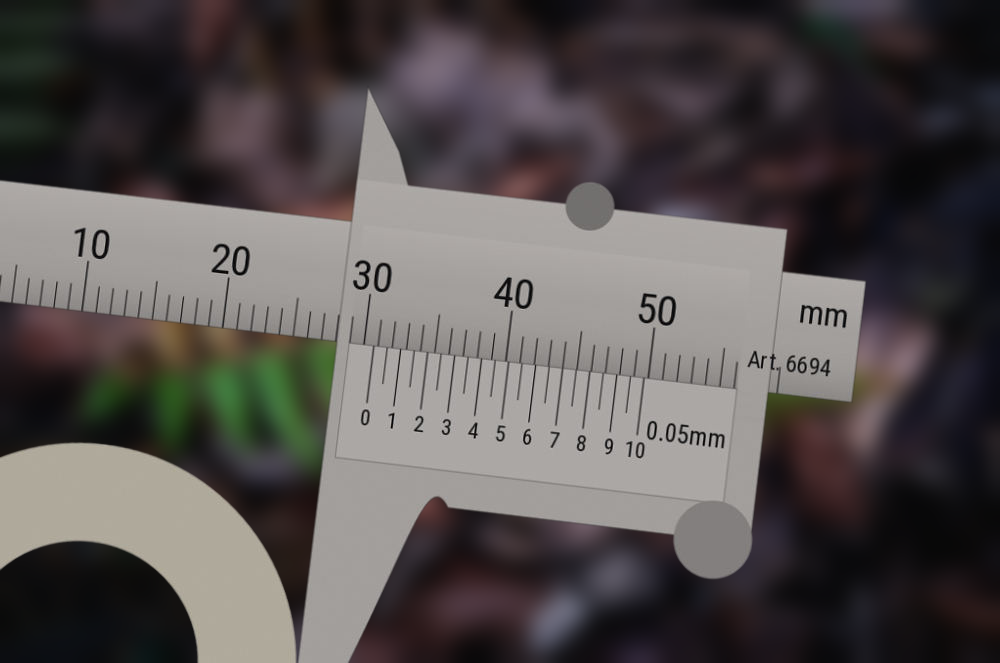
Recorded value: 30.7 mm
